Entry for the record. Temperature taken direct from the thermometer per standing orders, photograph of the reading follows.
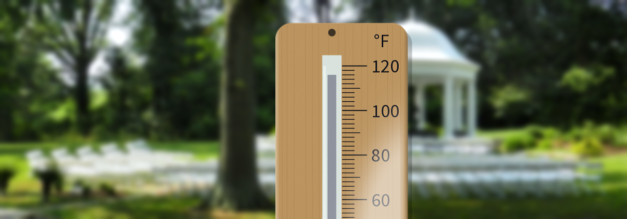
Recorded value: 116 °F
